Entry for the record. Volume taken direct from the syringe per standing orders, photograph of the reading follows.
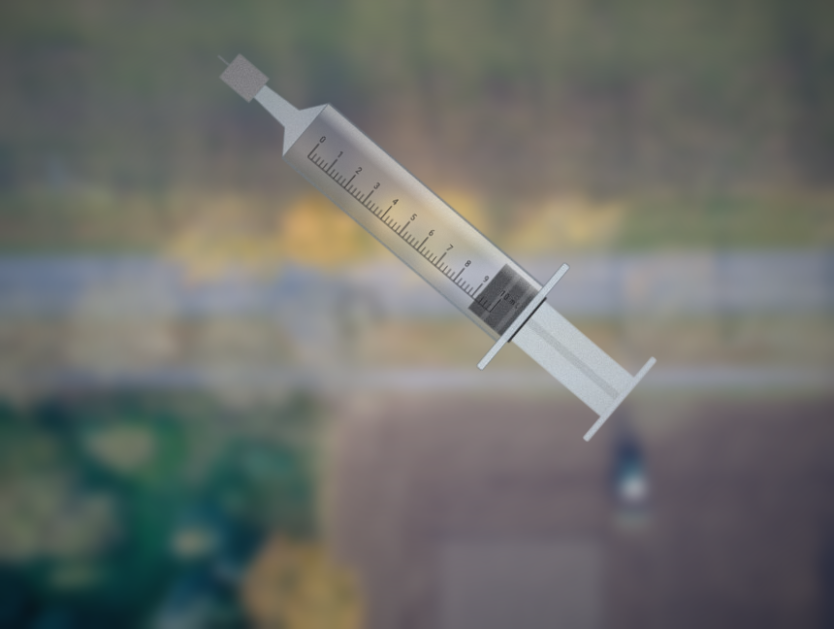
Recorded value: 9.2 mL
